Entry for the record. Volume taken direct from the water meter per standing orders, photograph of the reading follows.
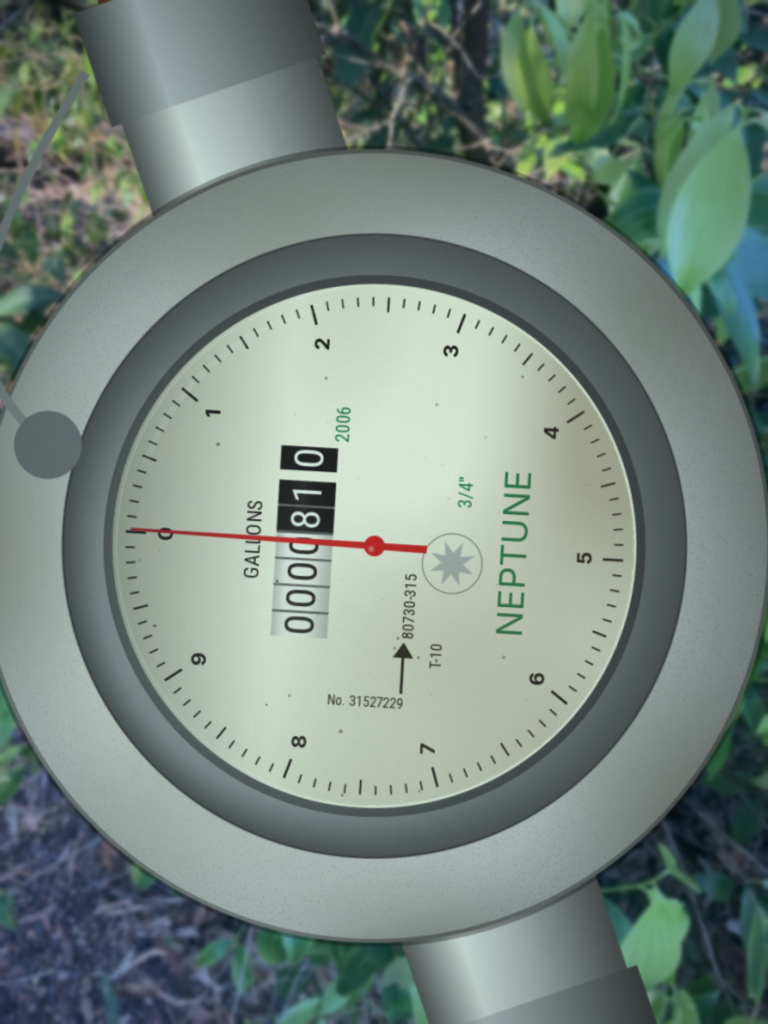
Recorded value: 810.0 gal
